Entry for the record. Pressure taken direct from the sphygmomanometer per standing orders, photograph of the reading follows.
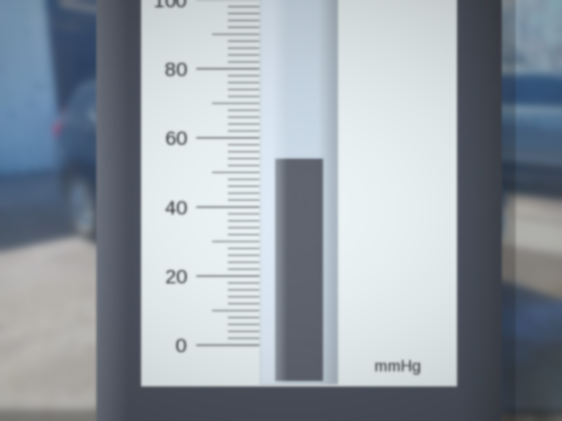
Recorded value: 54 mmHg
